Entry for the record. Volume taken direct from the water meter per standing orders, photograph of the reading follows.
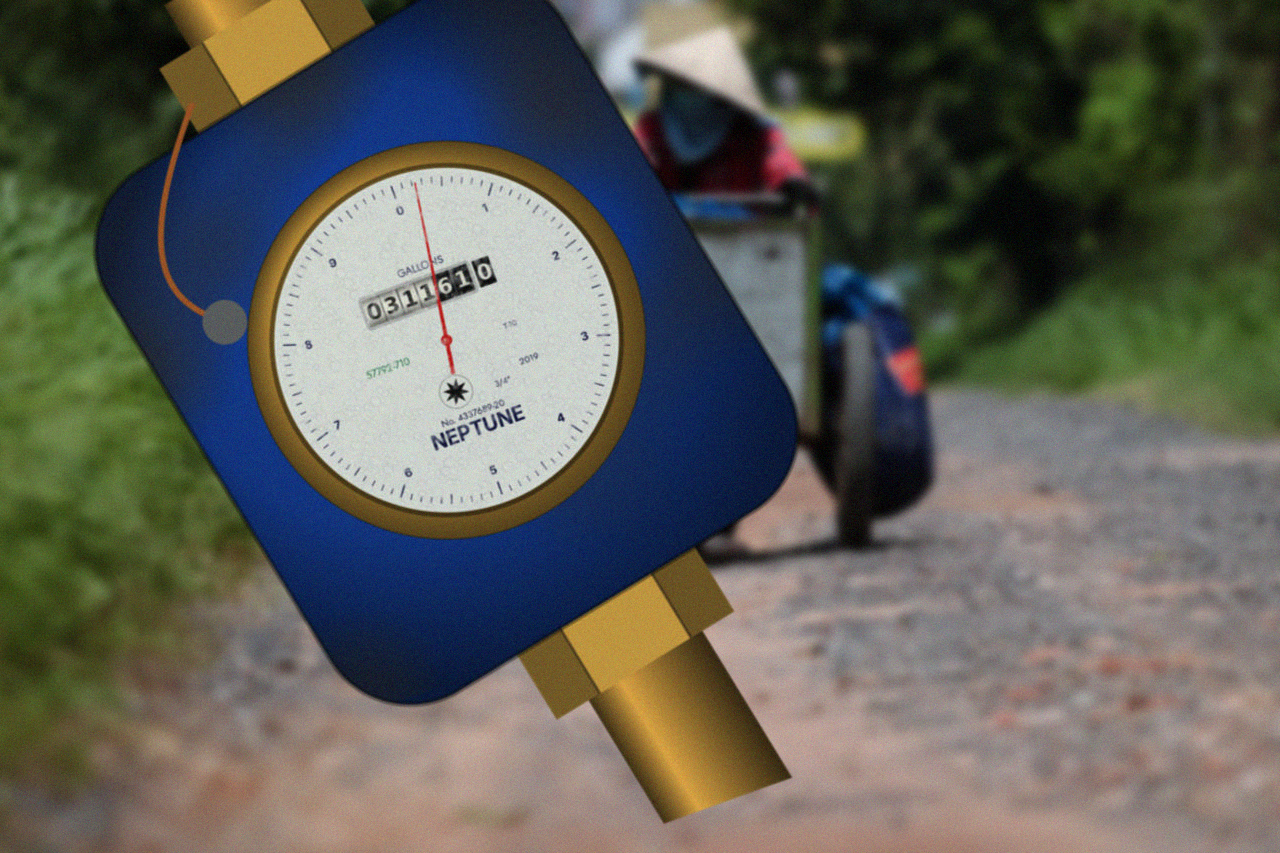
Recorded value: 311610.2 gal
